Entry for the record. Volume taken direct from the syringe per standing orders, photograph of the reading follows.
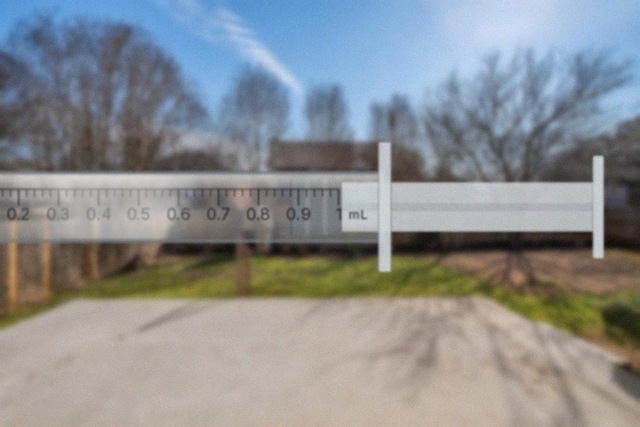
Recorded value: 0.88 mL
